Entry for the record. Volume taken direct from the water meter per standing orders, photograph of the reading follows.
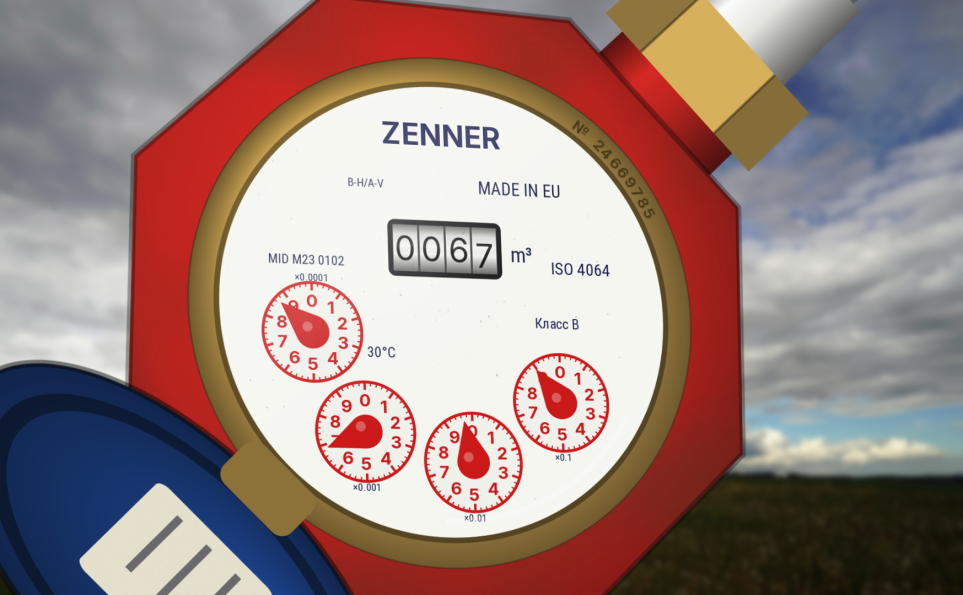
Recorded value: 66.8968 m³
